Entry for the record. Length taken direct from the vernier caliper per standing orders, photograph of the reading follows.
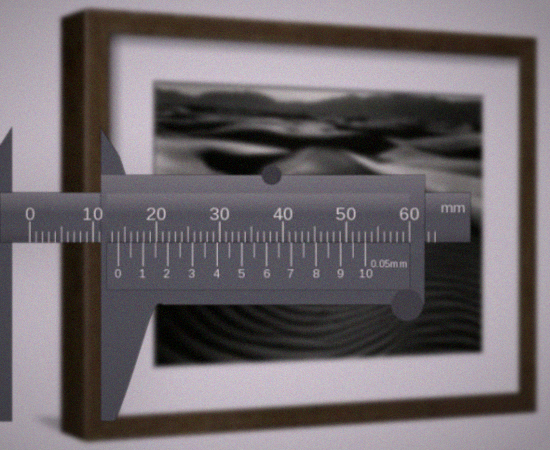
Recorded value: 14.0 mm
